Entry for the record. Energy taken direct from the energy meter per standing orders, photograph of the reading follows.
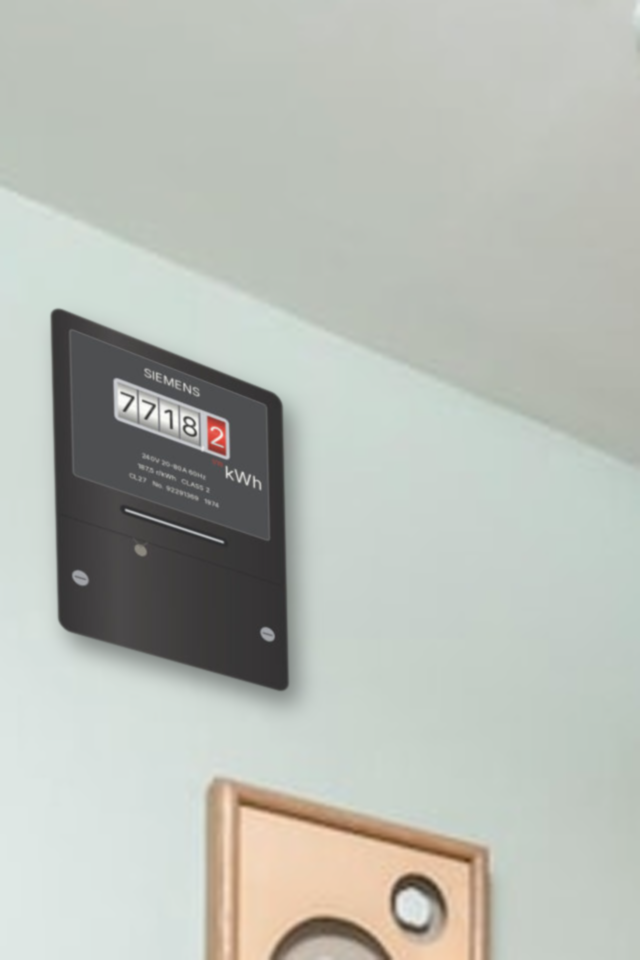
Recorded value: 7718.2 kWh
